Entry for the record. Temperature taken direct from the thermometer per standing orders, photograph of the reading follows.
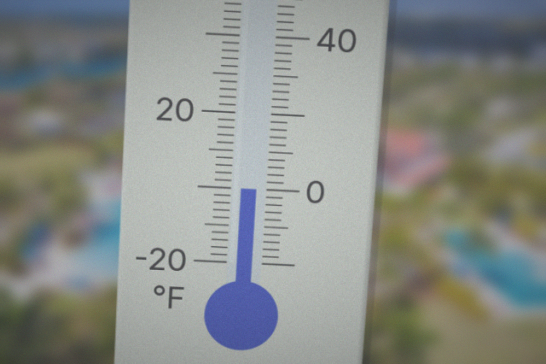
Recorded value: 0 °F
